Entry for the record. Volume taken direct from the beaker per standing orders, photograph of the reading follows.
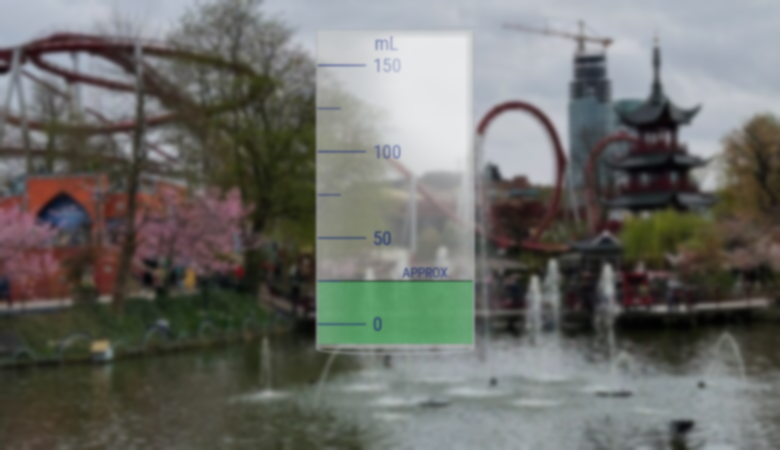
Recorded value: 25 mL
